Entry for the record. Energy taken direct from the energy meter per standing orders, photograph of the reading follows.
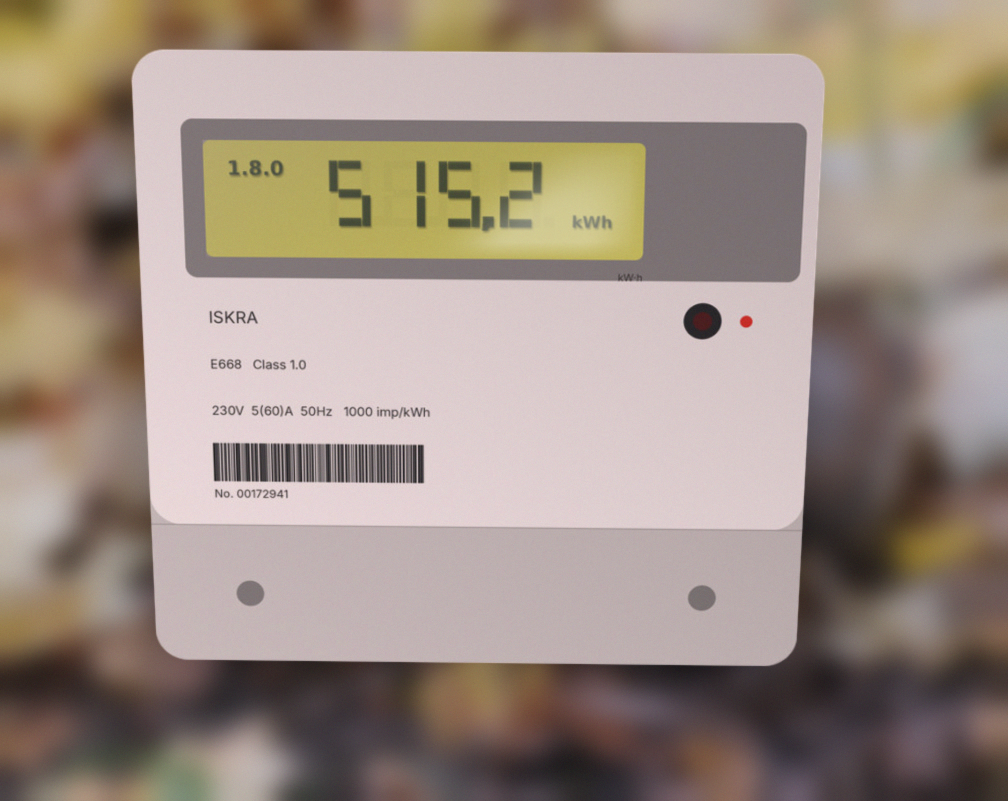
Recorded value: 515.2 kWh
